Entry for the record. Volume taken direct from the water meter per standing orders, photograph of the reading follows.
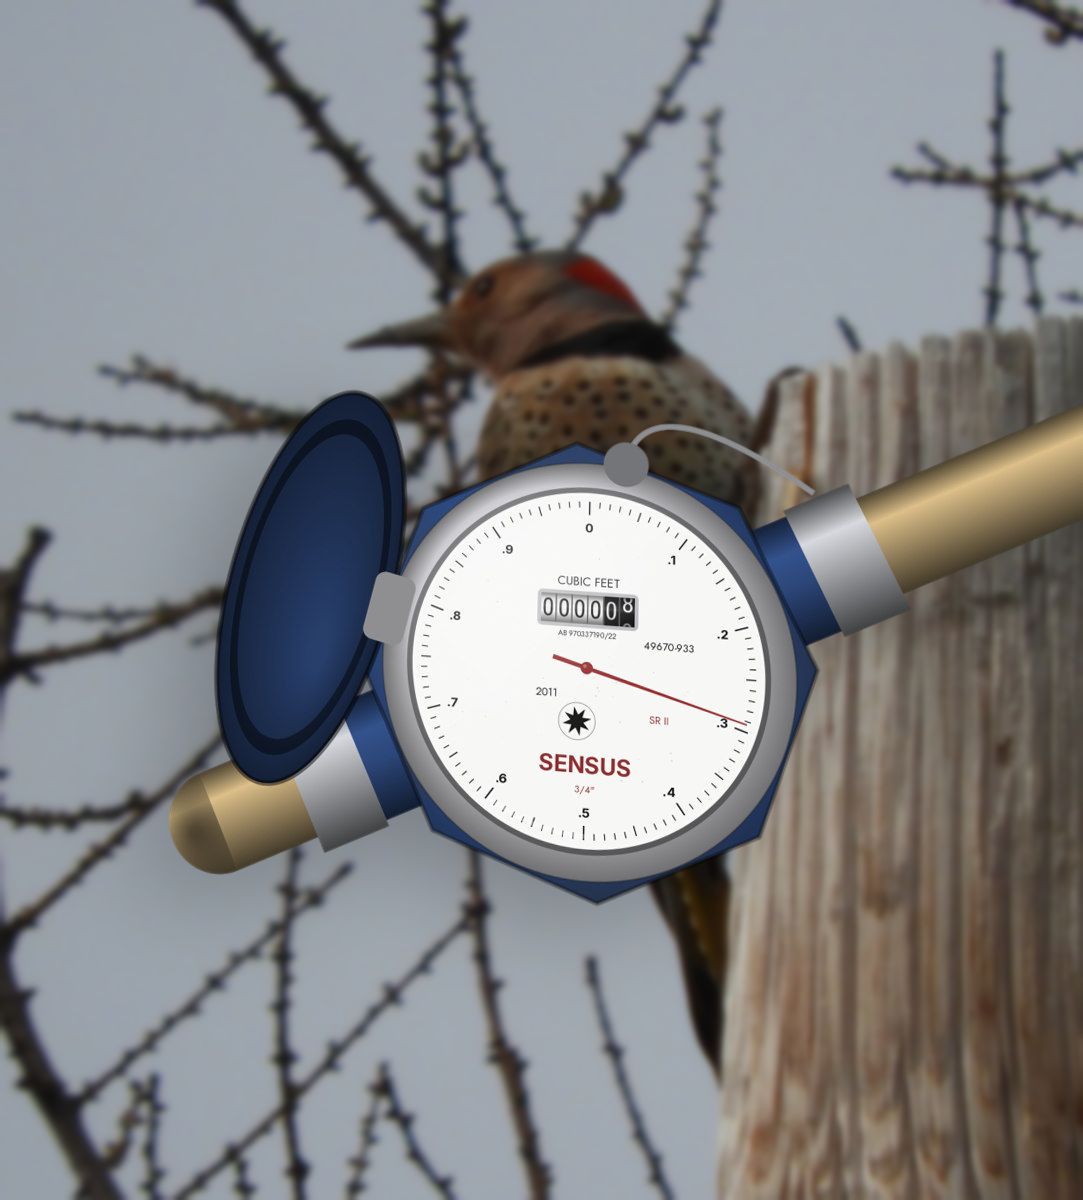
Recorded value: 8.29 ft³
